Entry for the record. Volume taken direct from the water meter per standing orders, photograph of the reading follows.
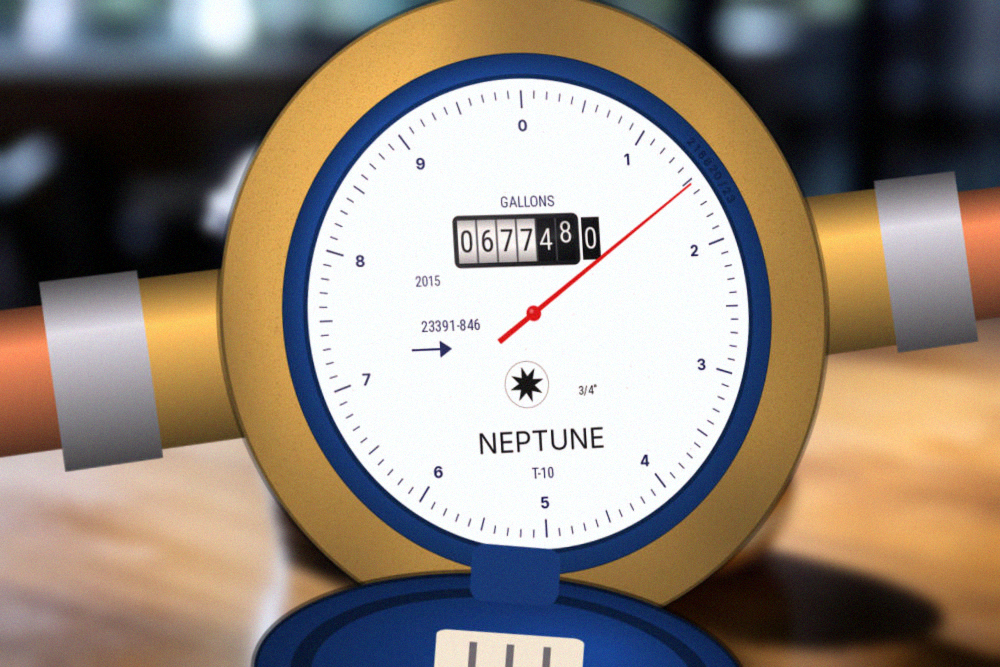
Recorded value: 677481.5 gal
